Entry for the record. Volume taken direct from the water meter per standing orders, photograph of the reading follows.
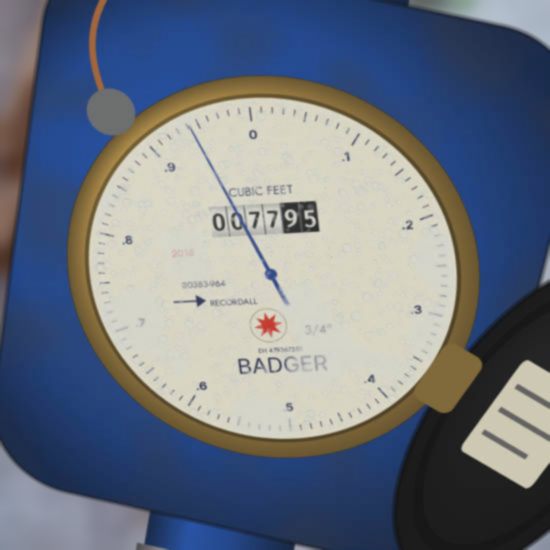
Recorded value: 7794.94 ft³
